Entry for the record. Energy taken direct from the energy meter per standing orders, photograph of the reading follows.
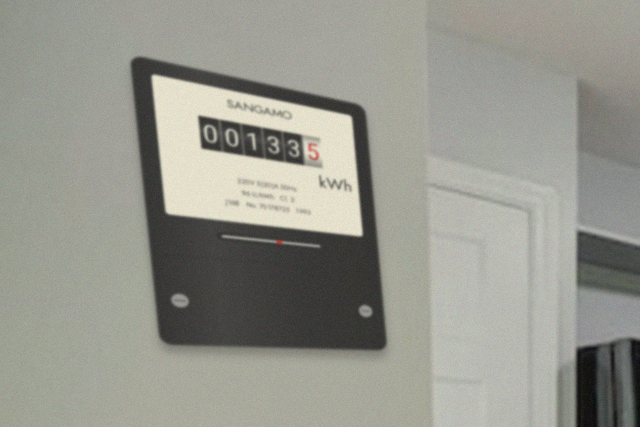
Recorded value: 133.5 kWh
